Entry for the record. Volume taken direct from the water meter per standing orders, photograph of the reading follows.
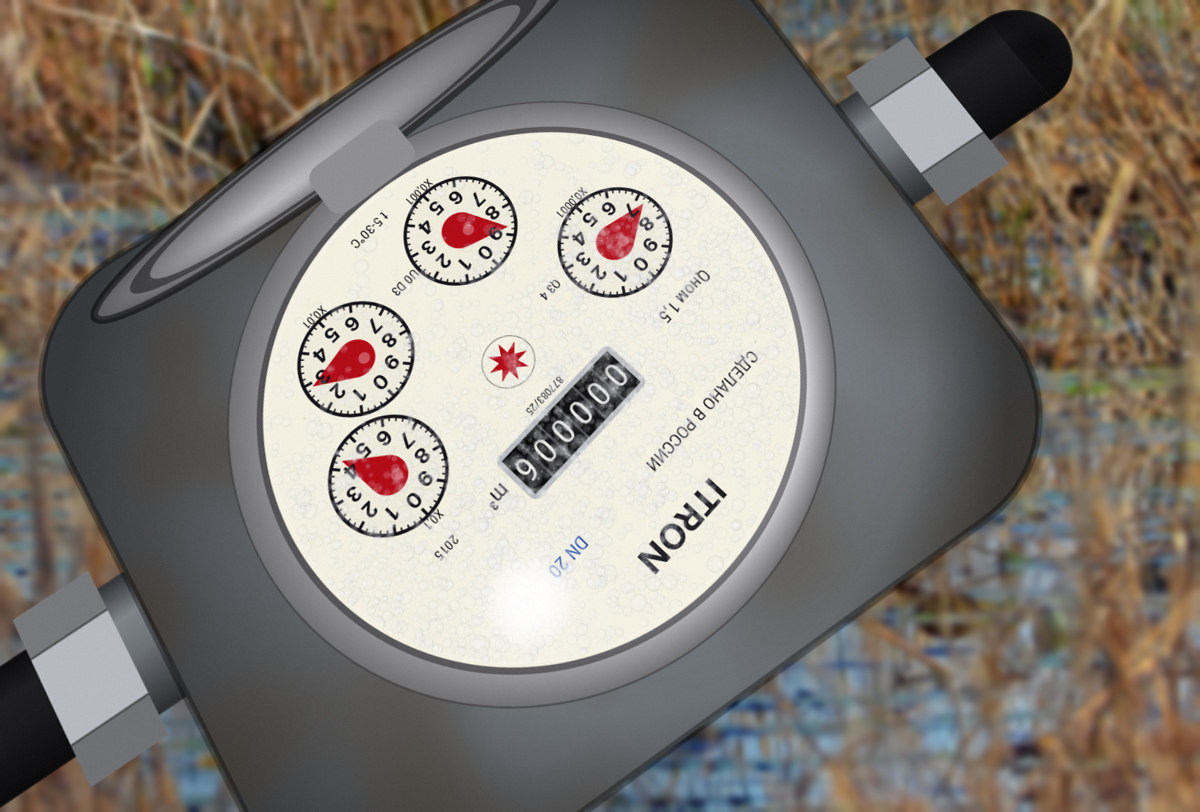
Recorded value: 6.4287 m³
